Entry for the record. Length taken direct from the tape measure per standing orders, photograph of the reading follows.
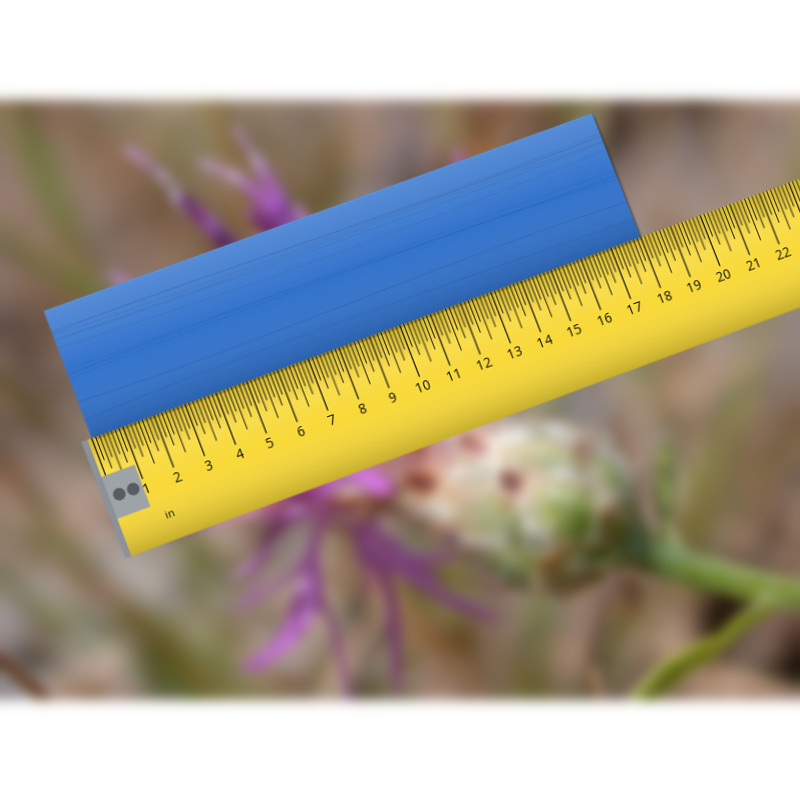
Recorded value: 18 in
